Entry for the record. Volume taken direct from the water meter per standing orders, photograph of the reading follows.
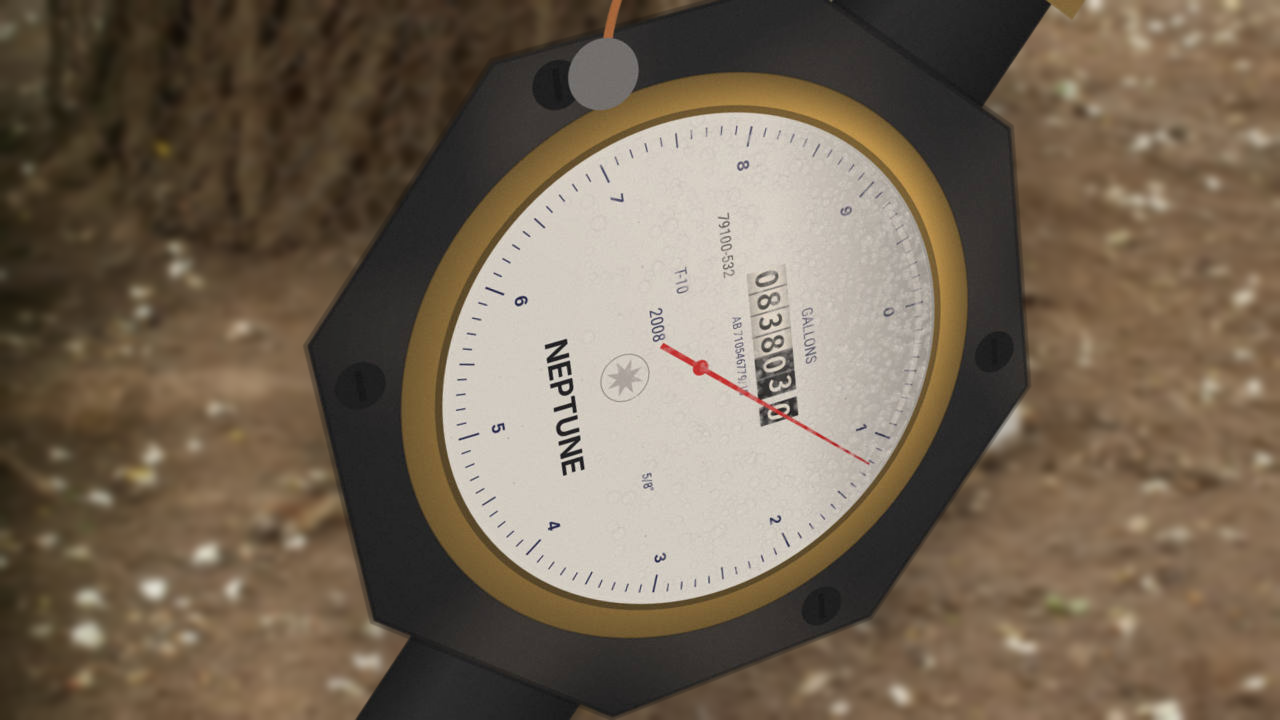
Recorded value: 838031.2 gal
